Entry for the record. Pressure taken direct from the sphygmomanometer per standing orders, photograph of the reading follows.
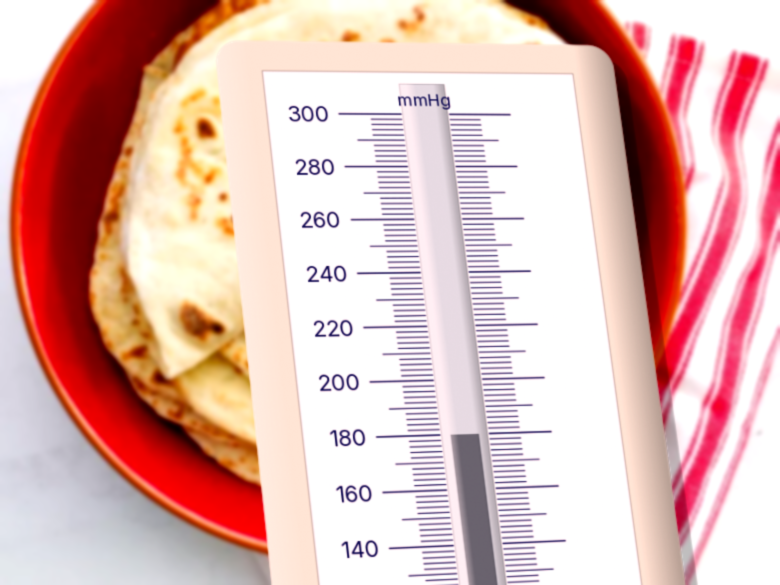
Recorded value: 180 mmHg
